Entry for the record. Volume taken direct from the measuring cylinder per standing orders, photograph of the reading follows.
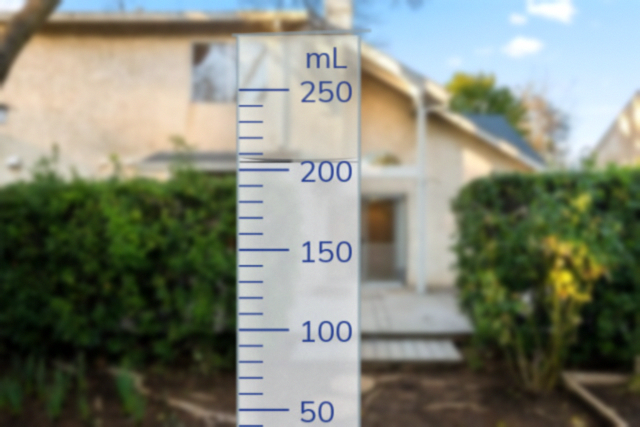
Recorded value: 205 mL
